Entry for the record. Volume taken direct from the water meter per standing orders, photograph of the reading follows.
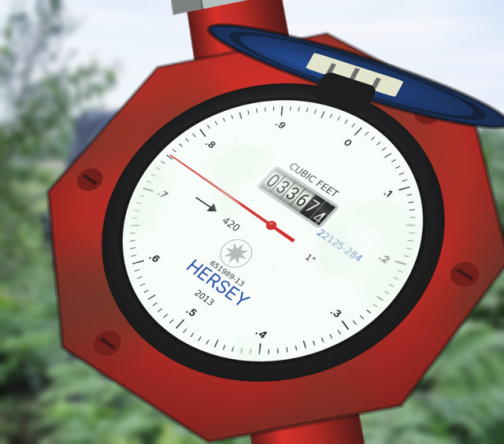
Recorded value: 33673.75 ft³
